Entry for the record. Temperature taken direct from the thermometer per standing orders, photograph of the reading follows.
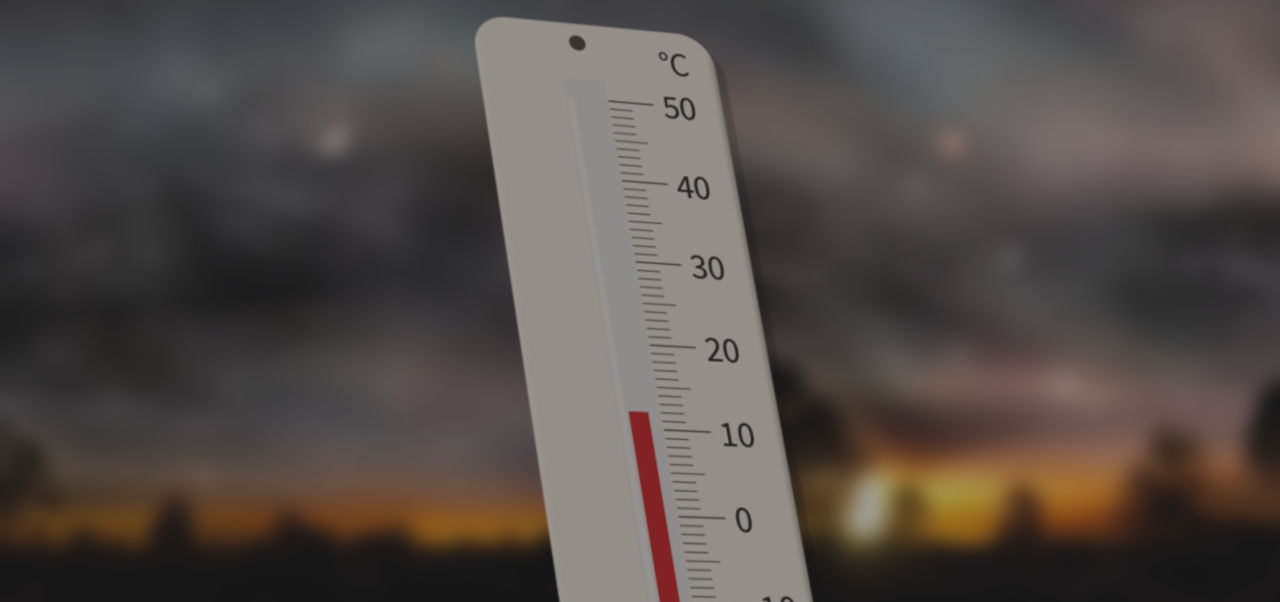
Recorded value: 12 °C
